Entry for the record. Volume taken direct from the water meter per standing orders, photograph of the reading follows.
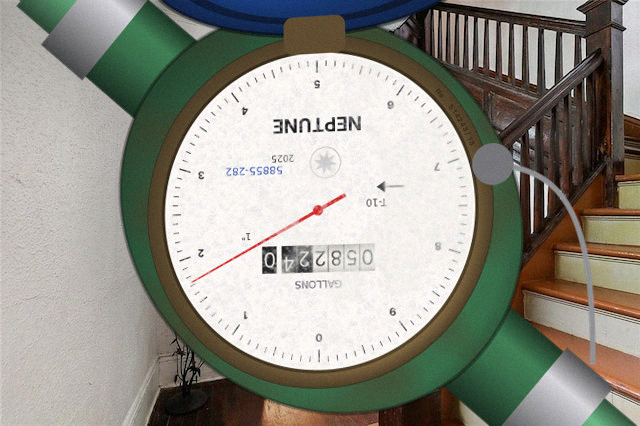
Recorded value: 582241.7 gal
